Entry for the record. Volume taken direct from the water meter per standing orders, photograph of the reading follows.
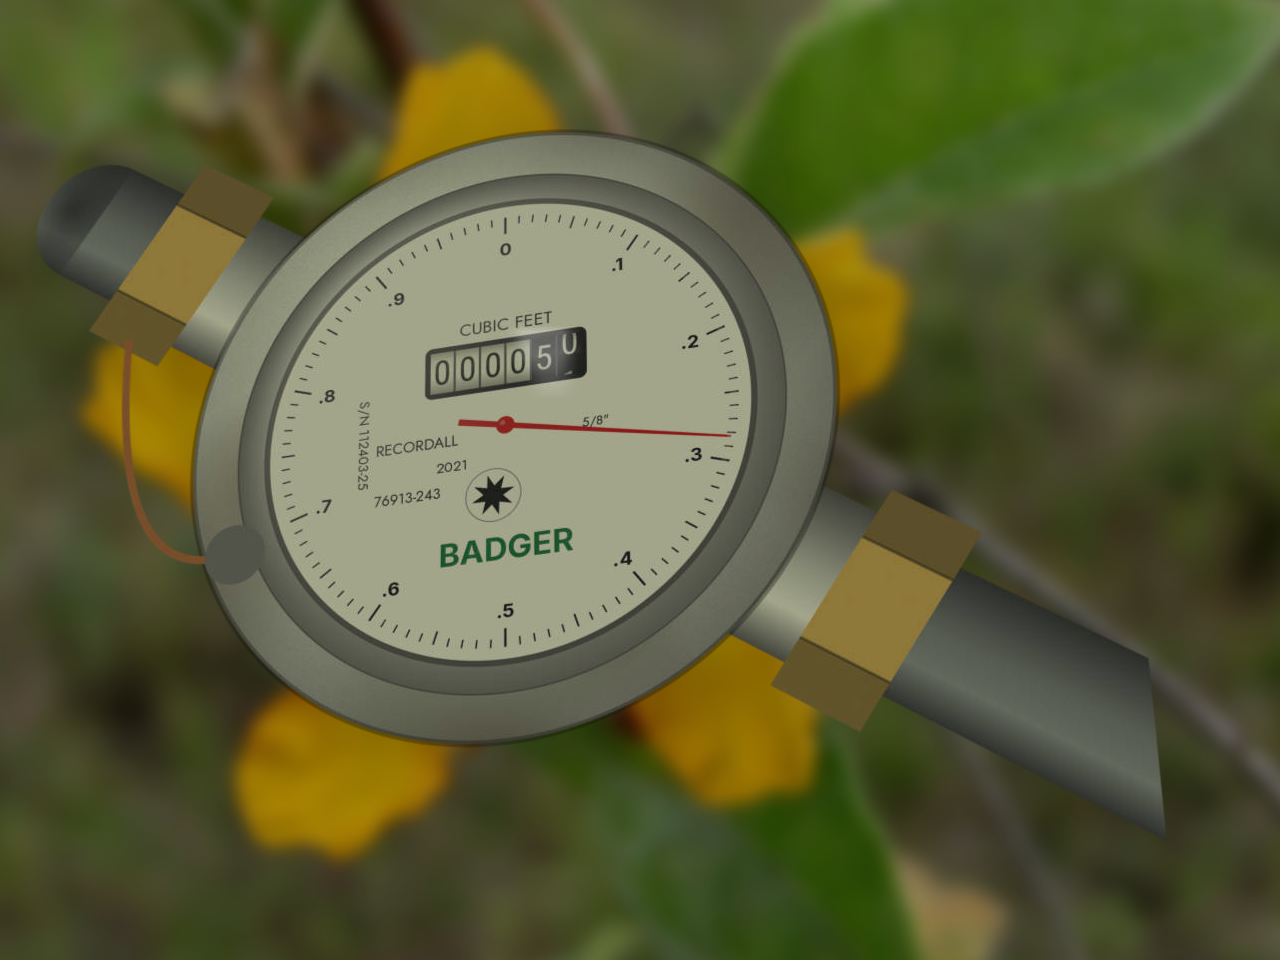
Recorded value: 50.28 ft³
